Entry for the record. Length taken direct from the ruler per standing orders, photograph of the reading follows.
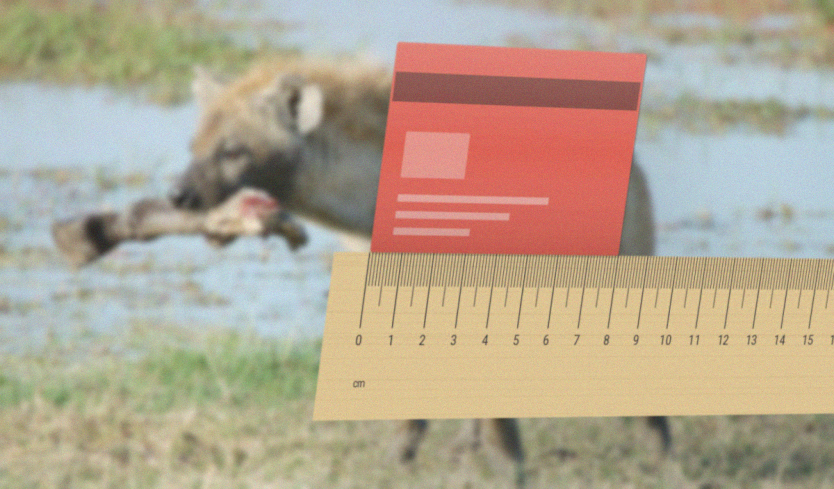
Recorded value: 8 cm
